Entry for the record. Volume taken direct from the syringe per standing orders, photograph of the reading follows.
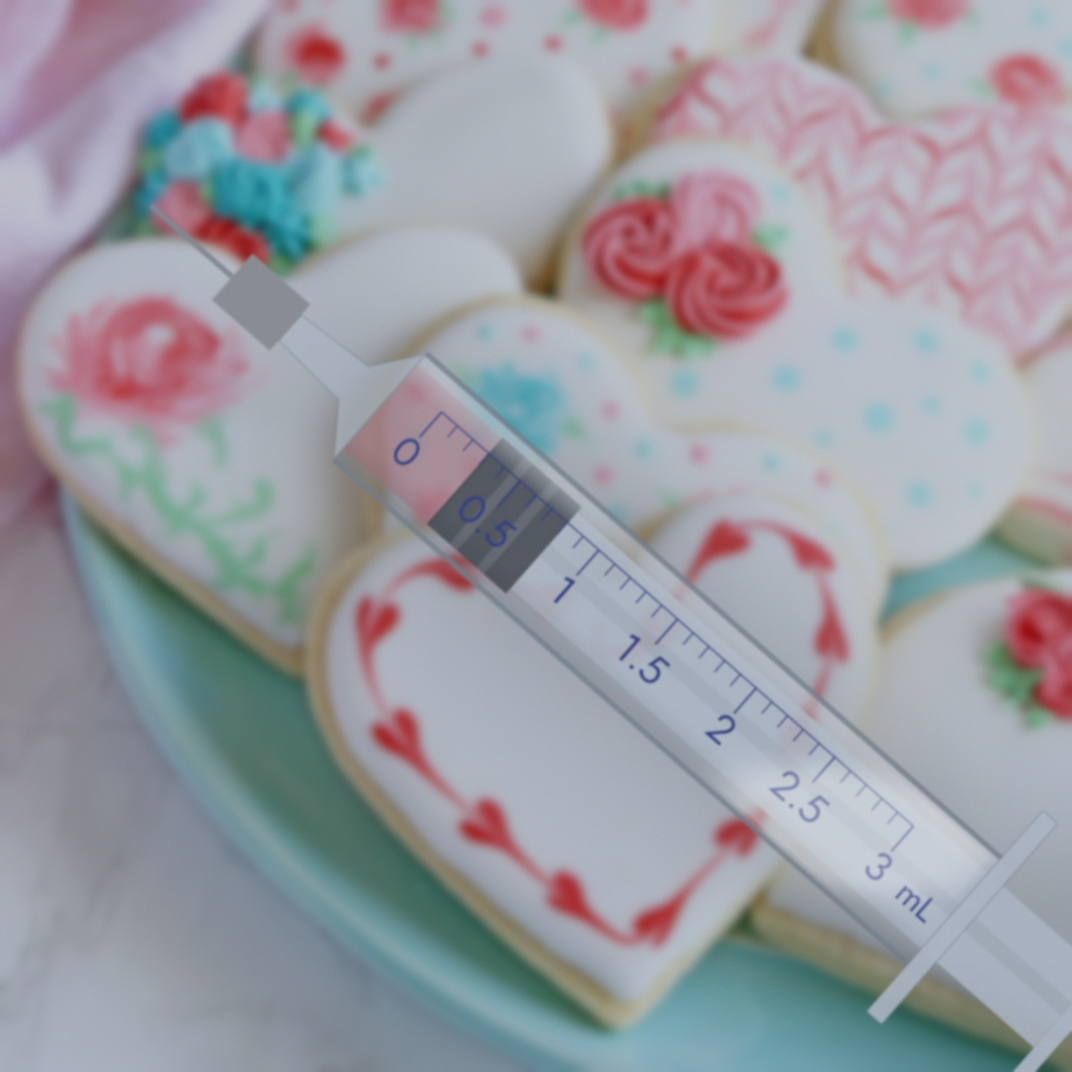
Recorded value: 0.3 mL
